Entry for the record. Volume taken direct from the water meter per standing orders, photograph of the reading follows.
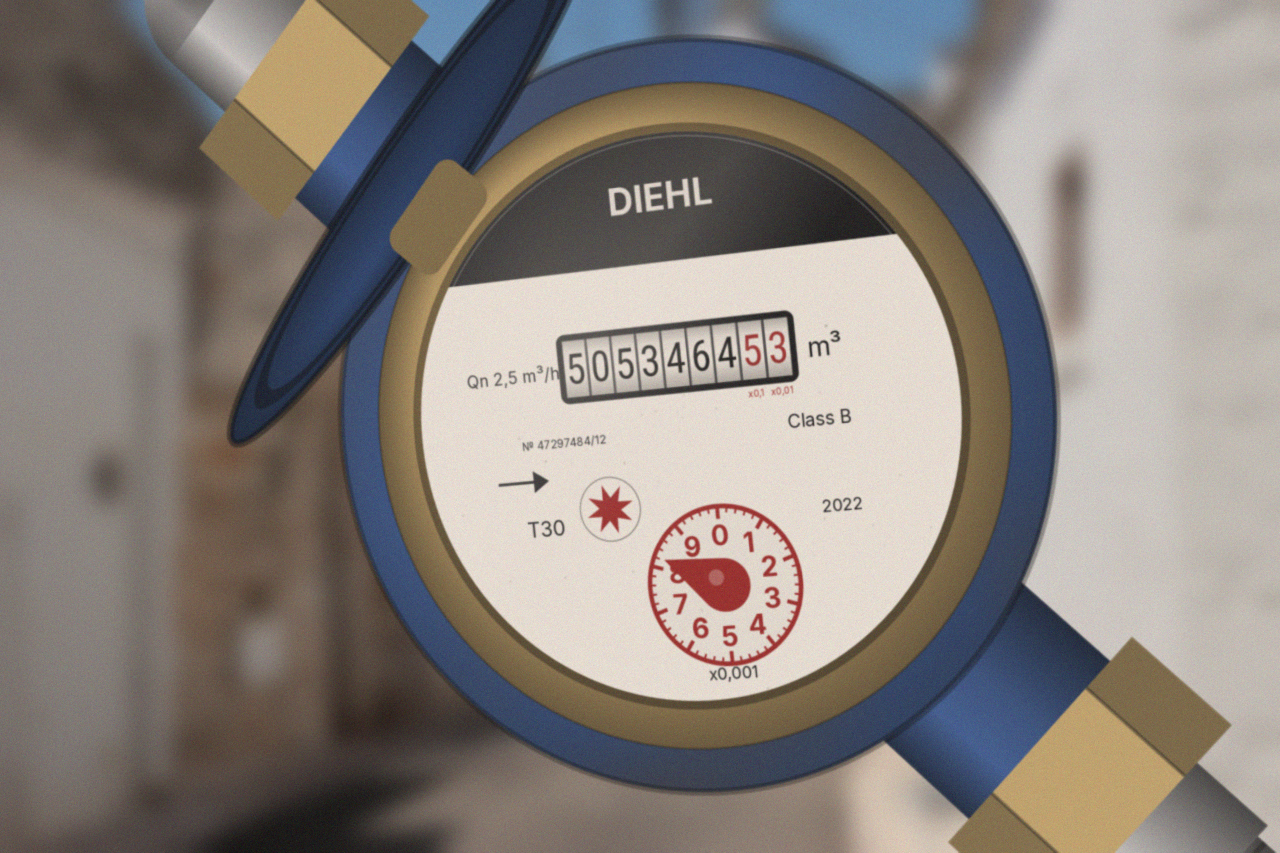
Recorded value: 5053464.538 m³
